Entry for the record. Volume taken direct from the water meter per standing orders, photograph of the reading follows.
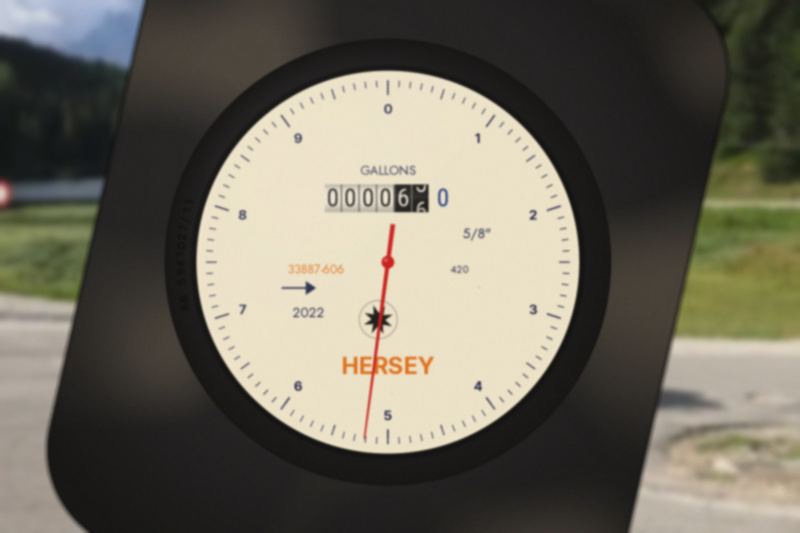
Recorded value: 655.2 gal
